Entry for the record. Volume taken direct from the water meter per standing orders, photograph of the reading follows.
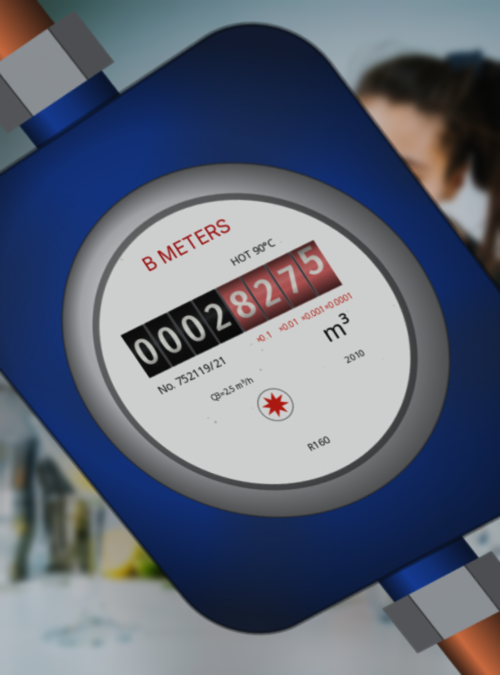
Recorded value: 2.8275 m³
